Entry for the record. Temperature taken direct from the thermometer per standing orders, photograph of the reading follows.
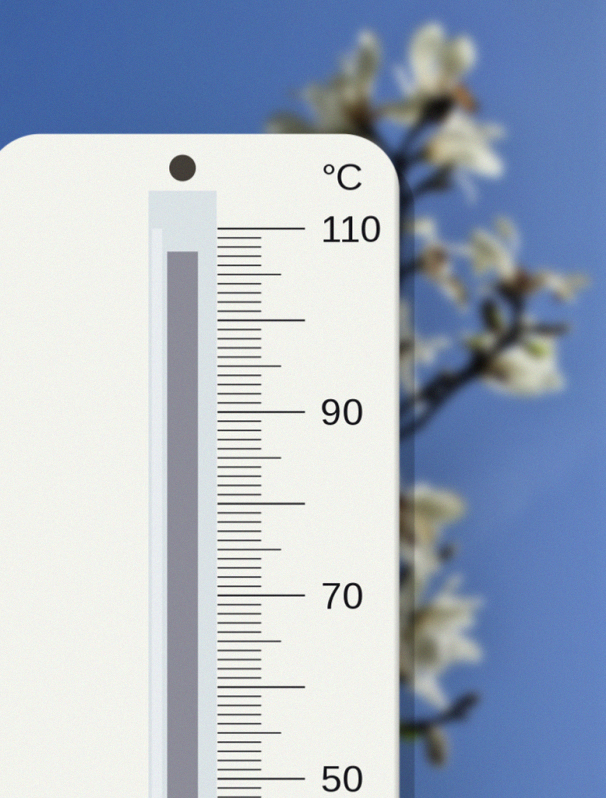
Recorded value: 107.5 °C
